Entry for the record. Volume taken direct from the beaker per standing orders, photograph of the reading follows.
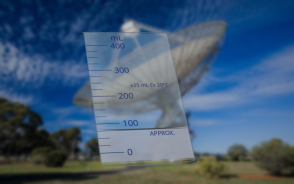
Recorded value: 75 mL
